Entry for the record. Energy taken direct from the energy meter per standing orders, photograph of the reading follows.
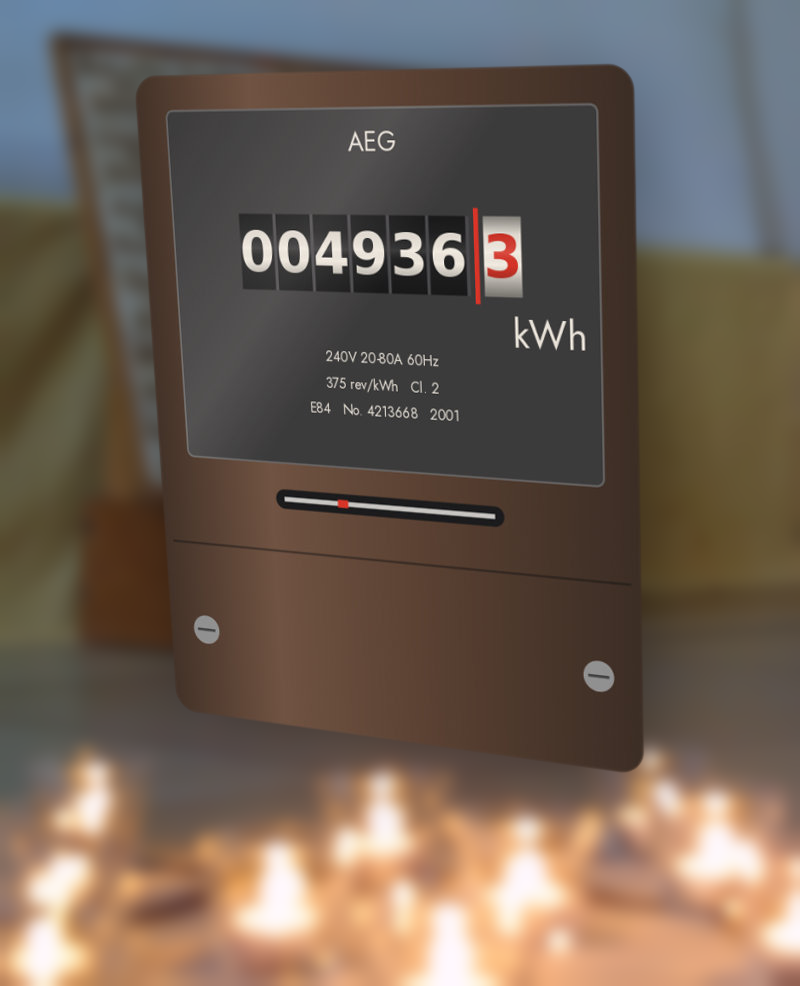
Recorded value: 4936.3 kWh
